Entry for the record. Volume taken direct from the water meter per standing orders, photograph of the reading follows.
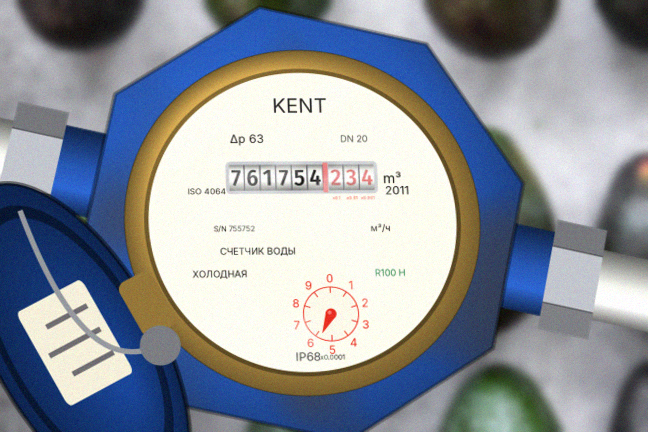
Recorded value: 761754.2345 m³
